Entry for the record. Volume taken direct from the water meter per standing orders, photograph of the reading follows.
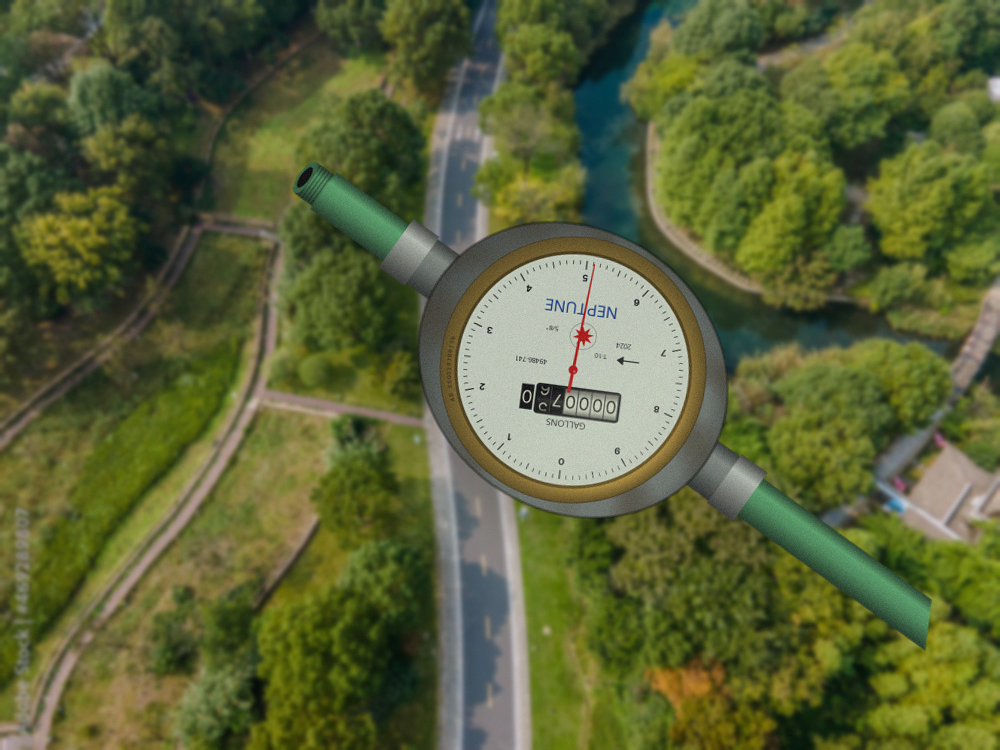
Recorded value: 755.1 gal
